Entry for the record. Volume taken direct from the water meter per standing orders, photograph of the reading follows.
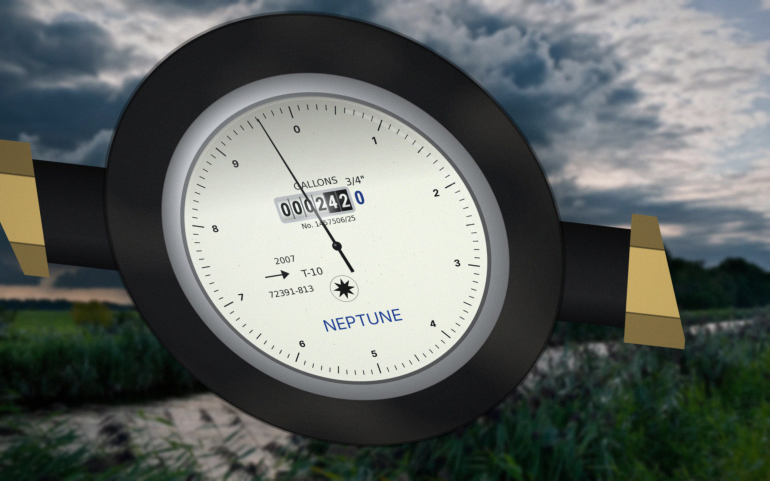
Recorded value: 2419.6 gal
